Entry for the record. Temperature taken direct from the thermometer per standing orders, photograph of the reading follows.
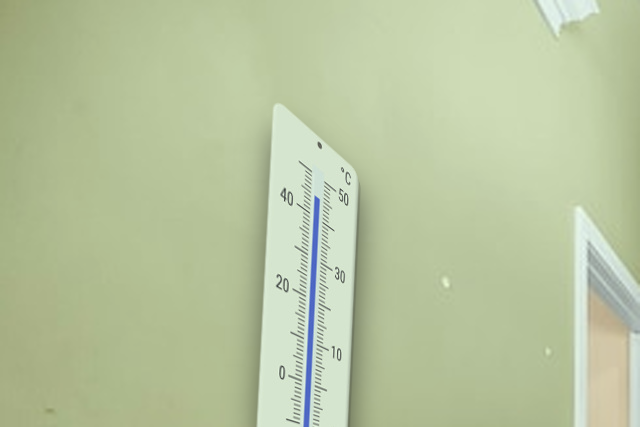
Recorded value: 45 °C
